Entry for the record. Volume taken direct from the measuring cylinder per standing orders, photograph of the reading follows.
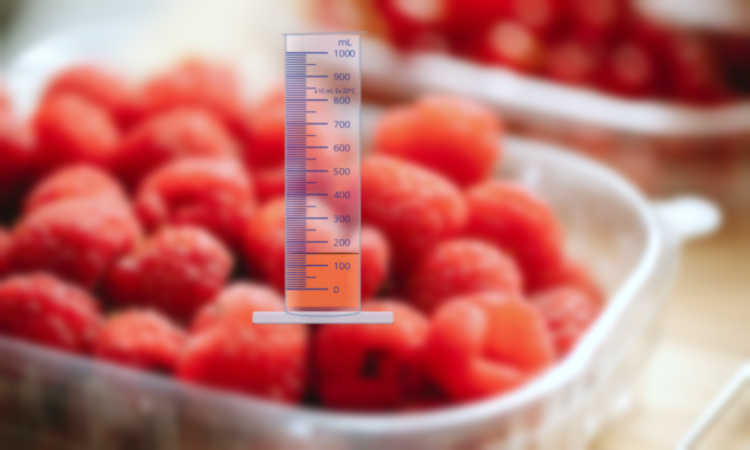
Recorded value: 150 mL
